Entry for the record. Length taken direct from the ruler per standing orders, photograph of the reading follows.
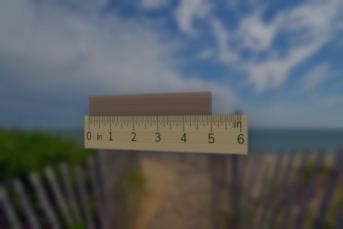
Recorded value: 5 in
